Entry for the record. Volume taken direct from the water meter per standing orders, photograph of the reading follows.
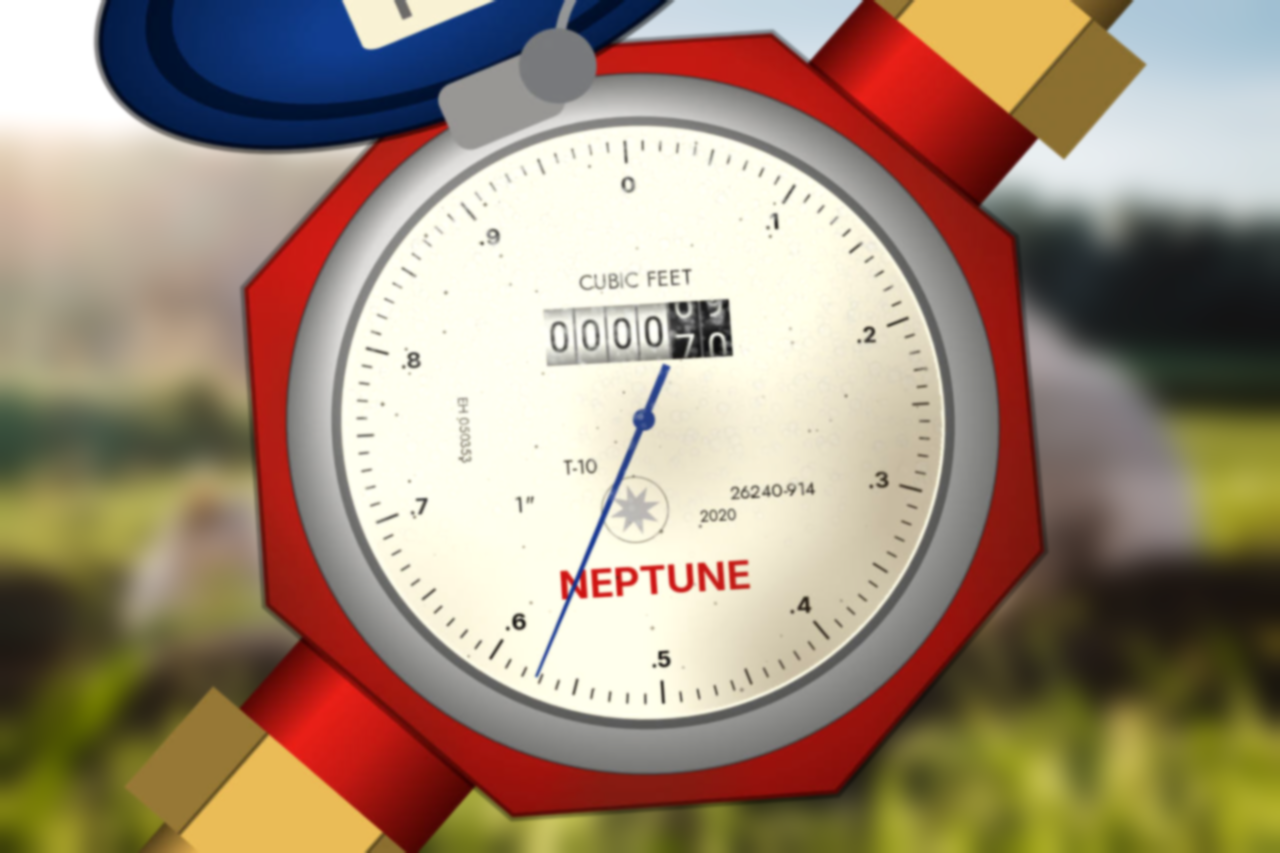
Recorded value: 69.57 ft³
